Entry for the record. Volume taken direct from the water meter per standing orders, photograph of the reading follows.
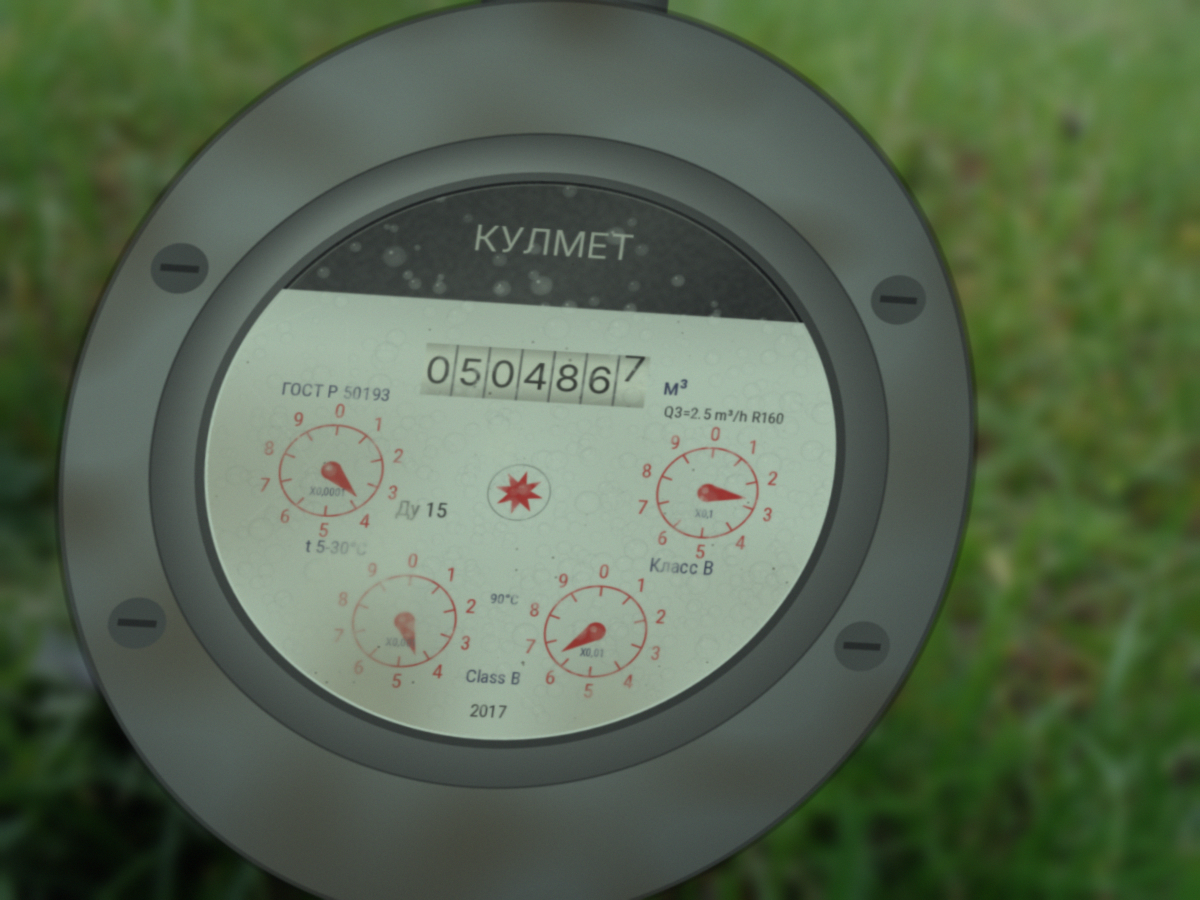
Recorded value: 504867.2643 m³
